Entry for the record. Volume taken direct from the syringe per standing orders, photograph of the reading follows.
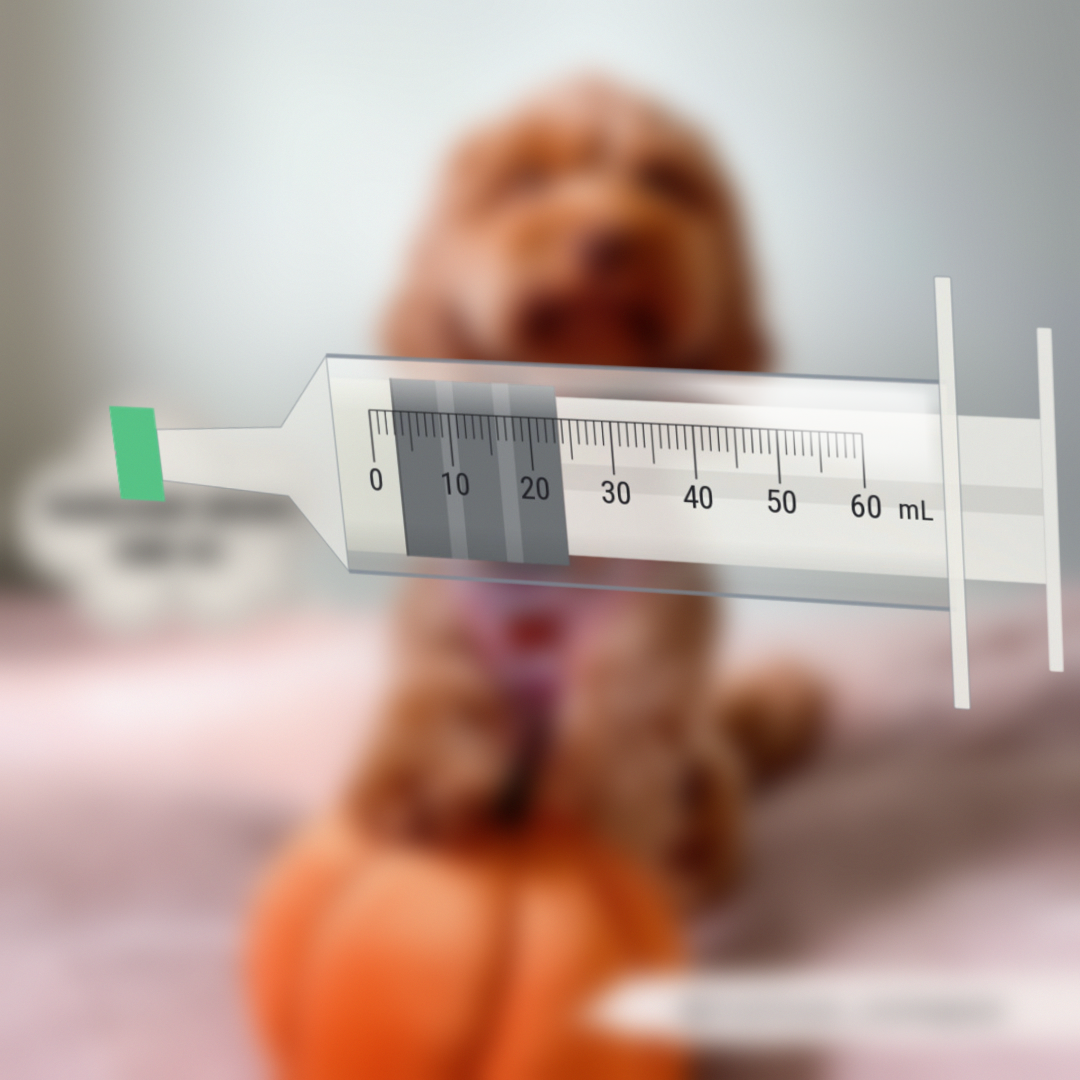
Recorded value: 3 mL
